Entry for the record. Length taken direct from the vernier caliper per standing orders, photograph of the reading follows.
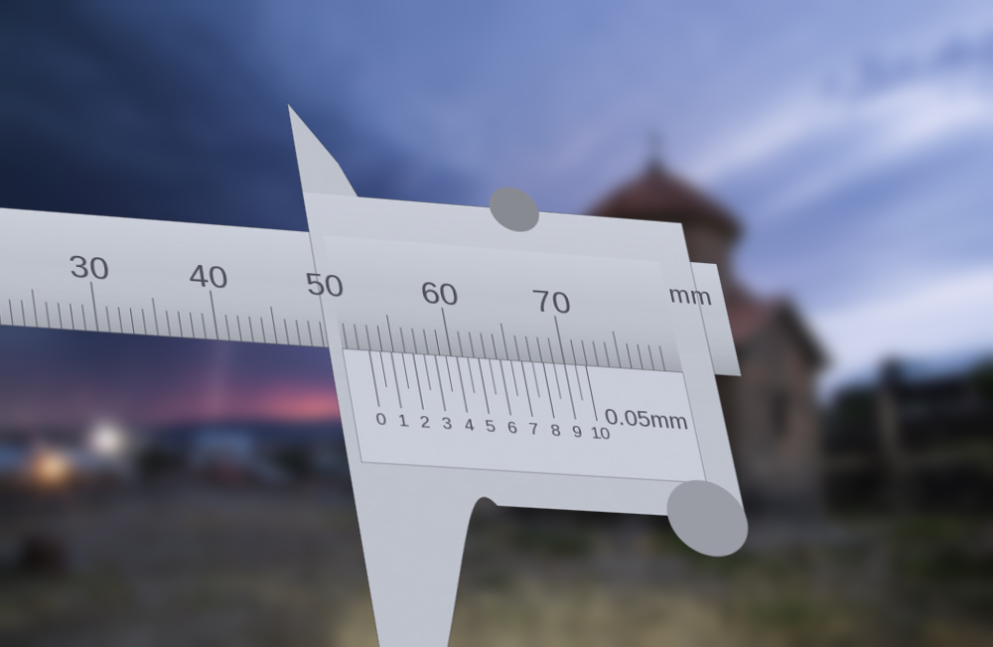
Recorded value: 52.9 mm
